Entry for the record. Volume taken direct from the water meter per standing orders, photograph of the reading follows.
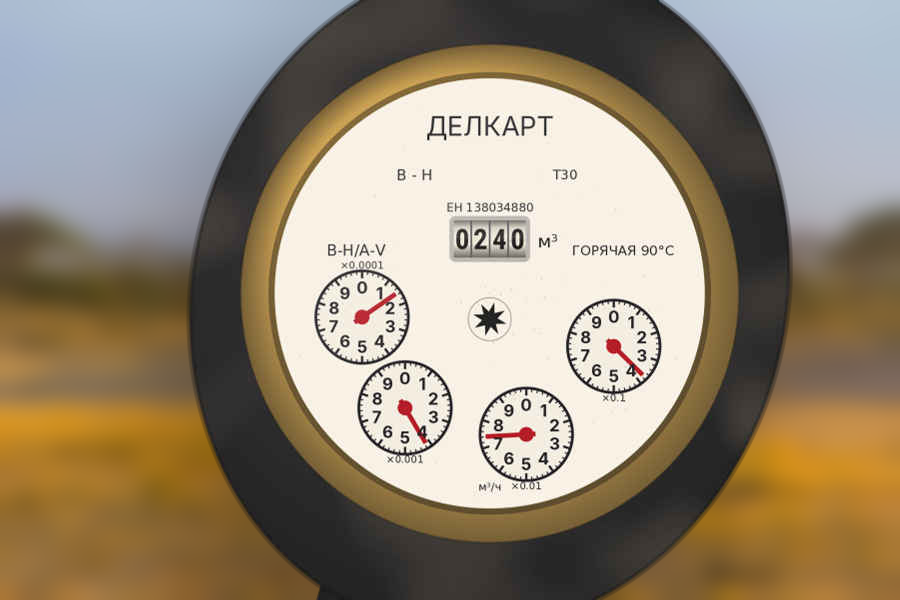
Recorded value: 240.3741 m³
